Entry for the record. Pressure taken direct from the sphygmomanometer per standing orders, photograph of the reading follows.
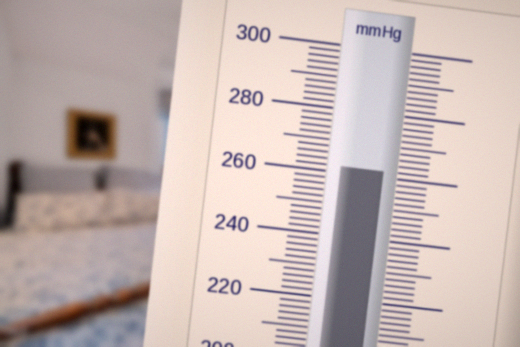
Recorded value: 262 mmHg
